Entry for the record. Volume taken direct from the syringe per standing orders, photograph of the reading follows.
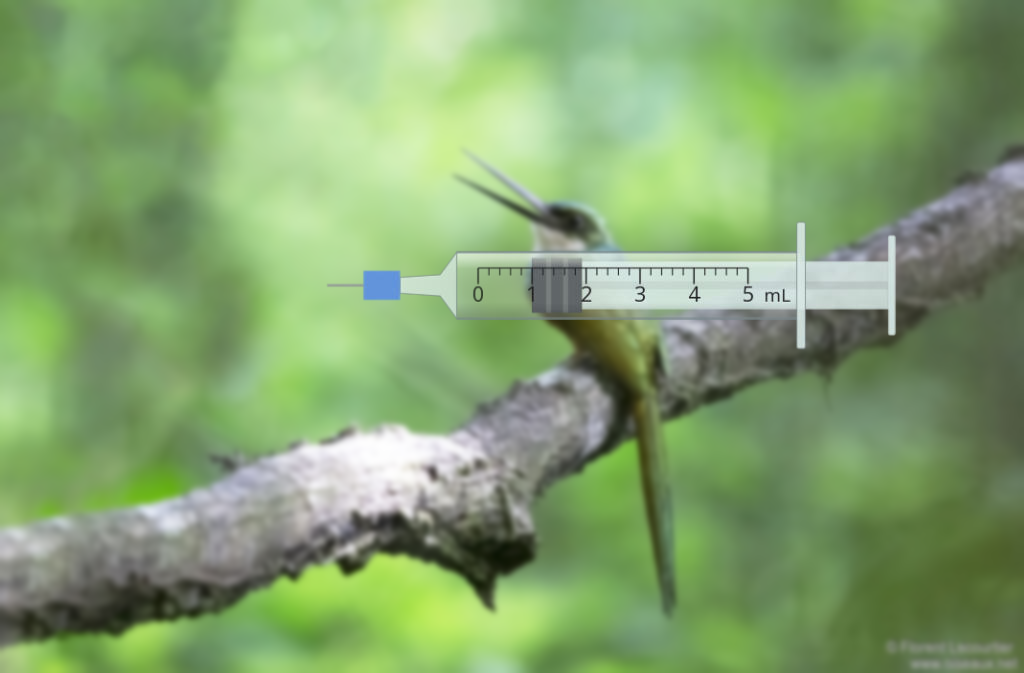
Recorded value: 1 mL
